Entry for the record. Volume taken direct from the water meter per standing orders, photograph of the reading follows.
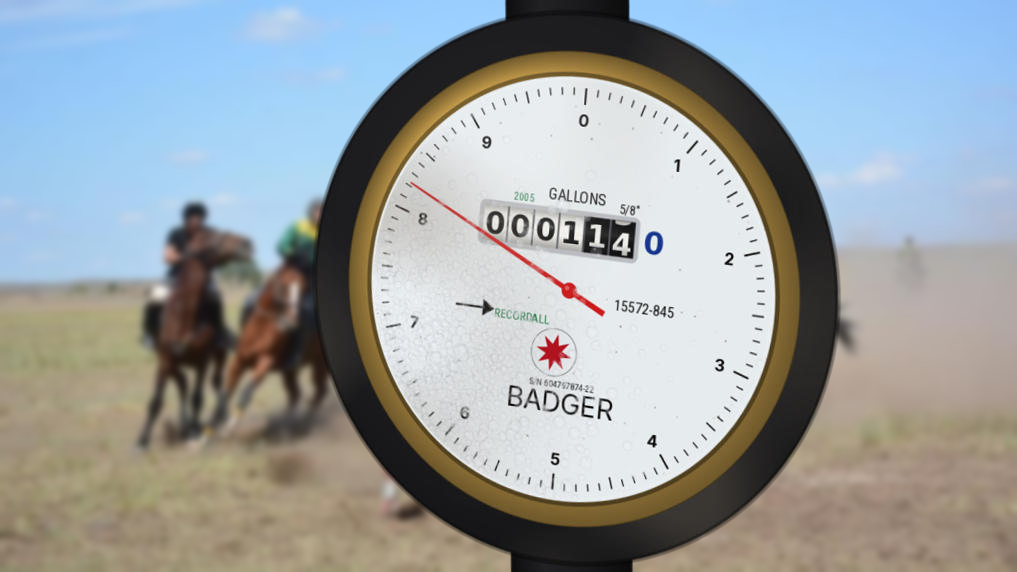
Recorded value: 1138.2 gal
